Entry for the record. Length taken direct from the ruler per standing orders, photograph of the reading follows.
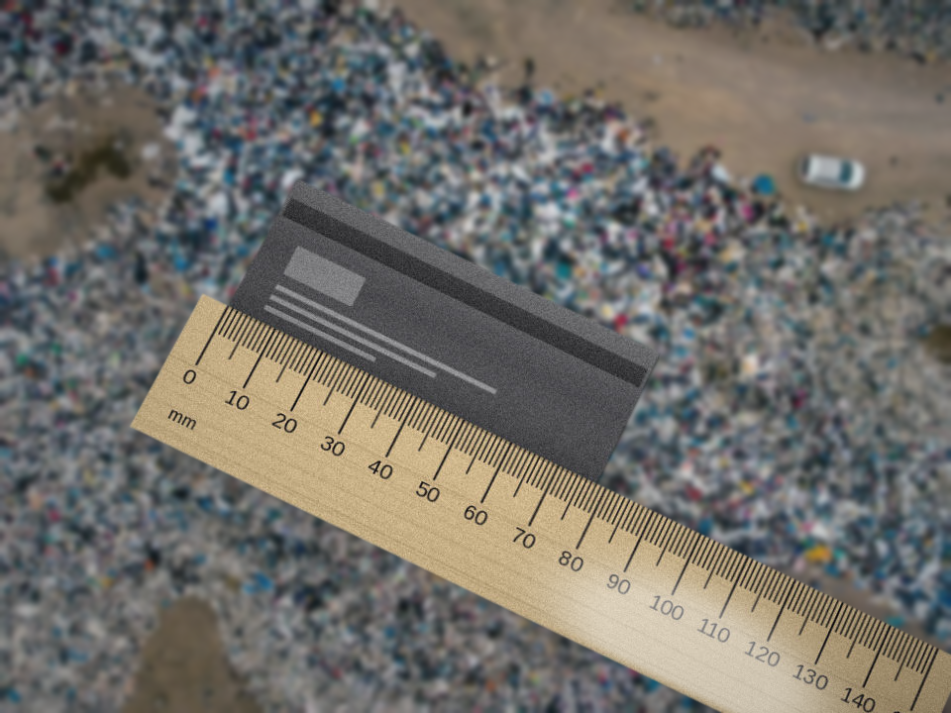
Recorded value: 78 mm
